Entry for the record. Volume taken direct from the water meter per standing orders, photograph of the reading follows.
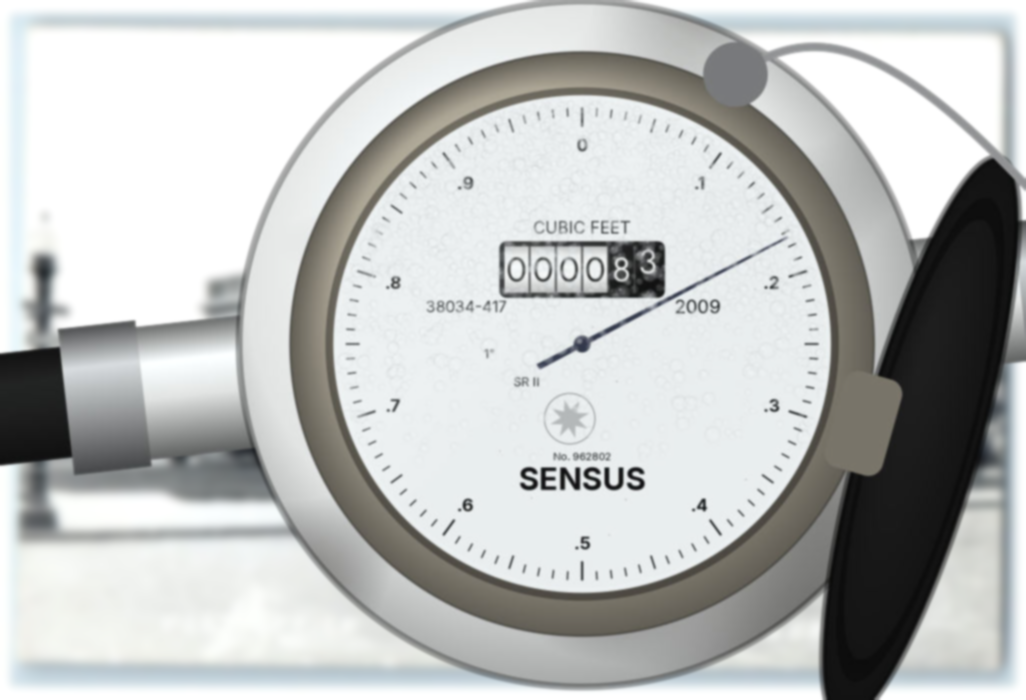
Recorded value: 83.17 ft³
